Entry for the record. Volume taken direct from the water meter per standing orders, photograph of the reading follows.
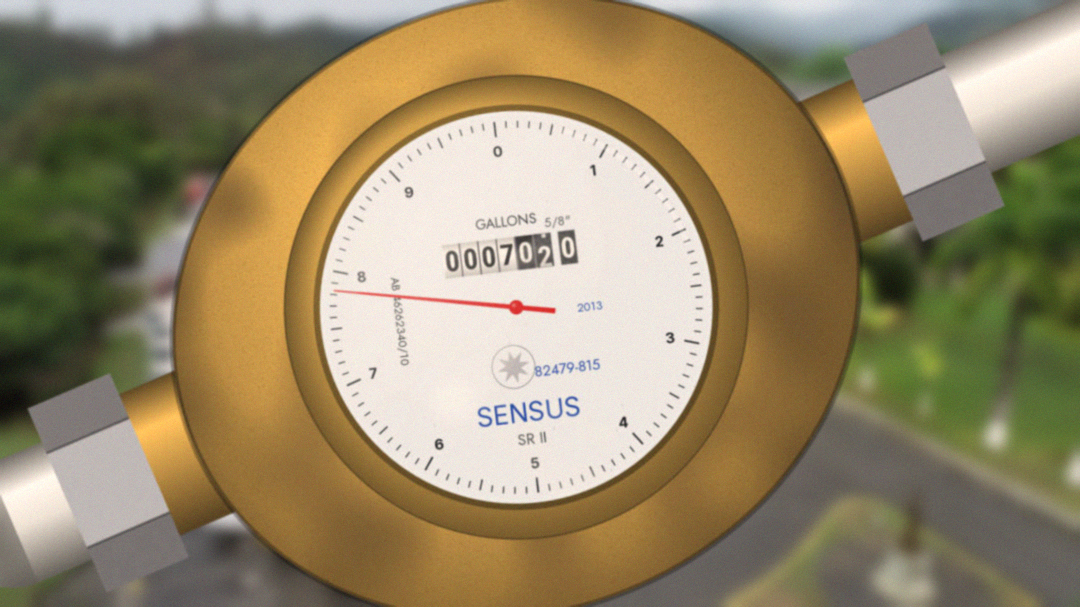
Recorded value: 7017.8 gal
